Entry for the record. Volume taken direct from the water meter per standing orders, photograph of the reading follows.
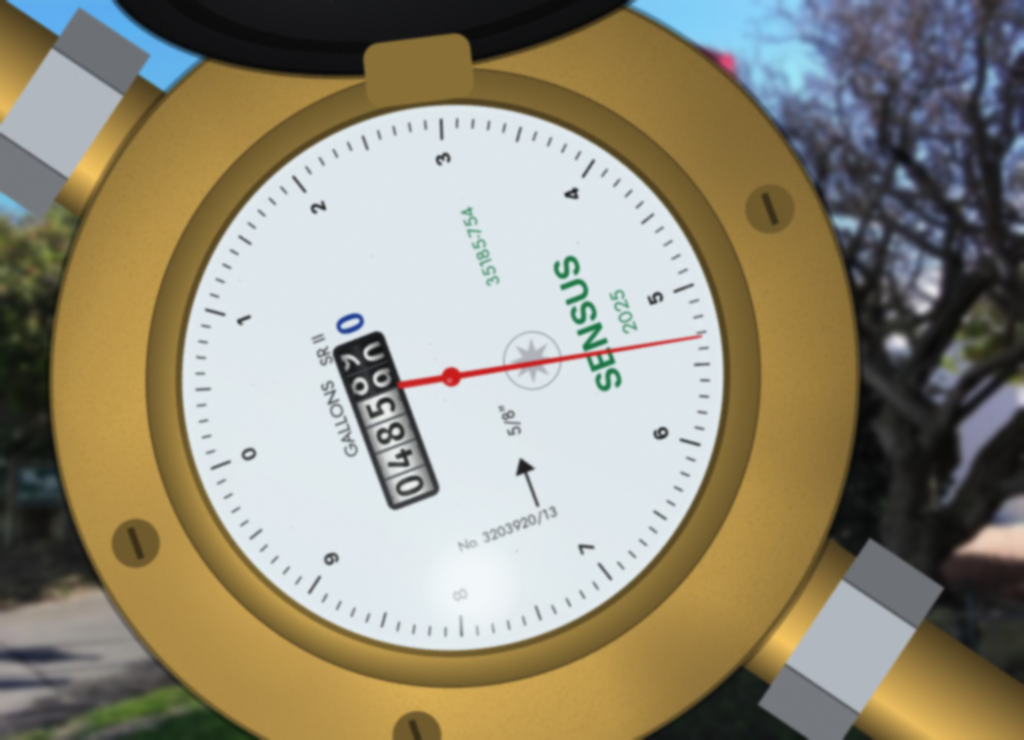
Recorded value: 485895.3 gal
